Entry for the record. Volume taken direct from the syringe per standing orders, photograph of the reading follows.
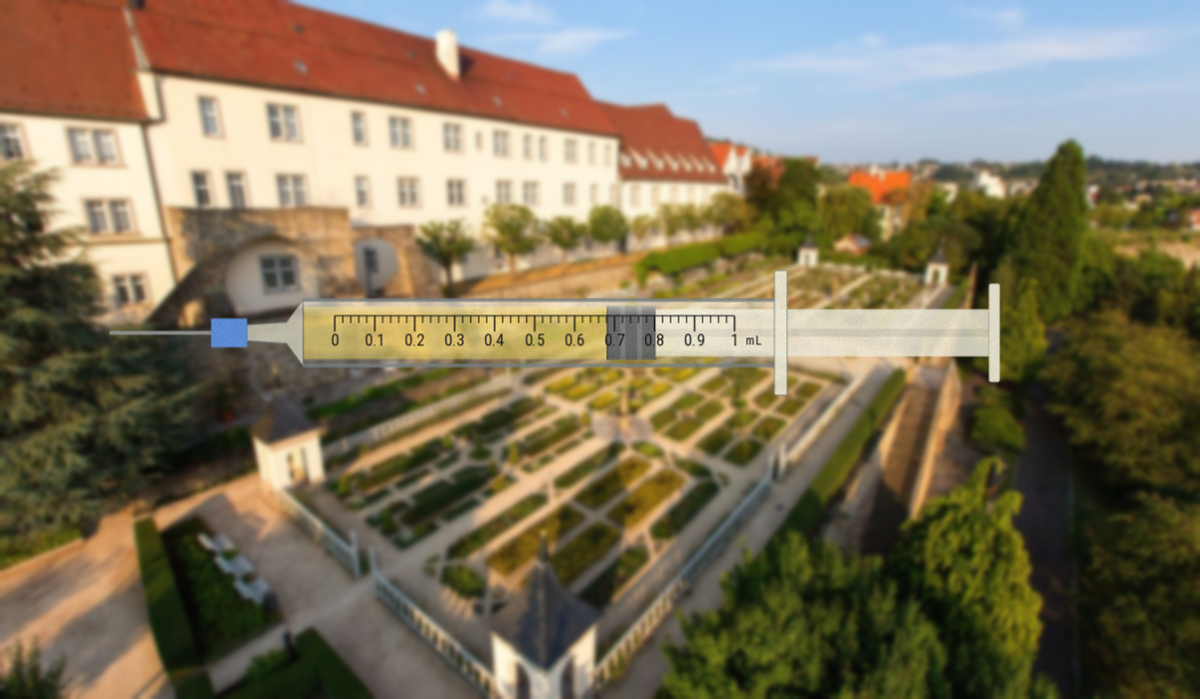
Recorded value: 0.68 mL
